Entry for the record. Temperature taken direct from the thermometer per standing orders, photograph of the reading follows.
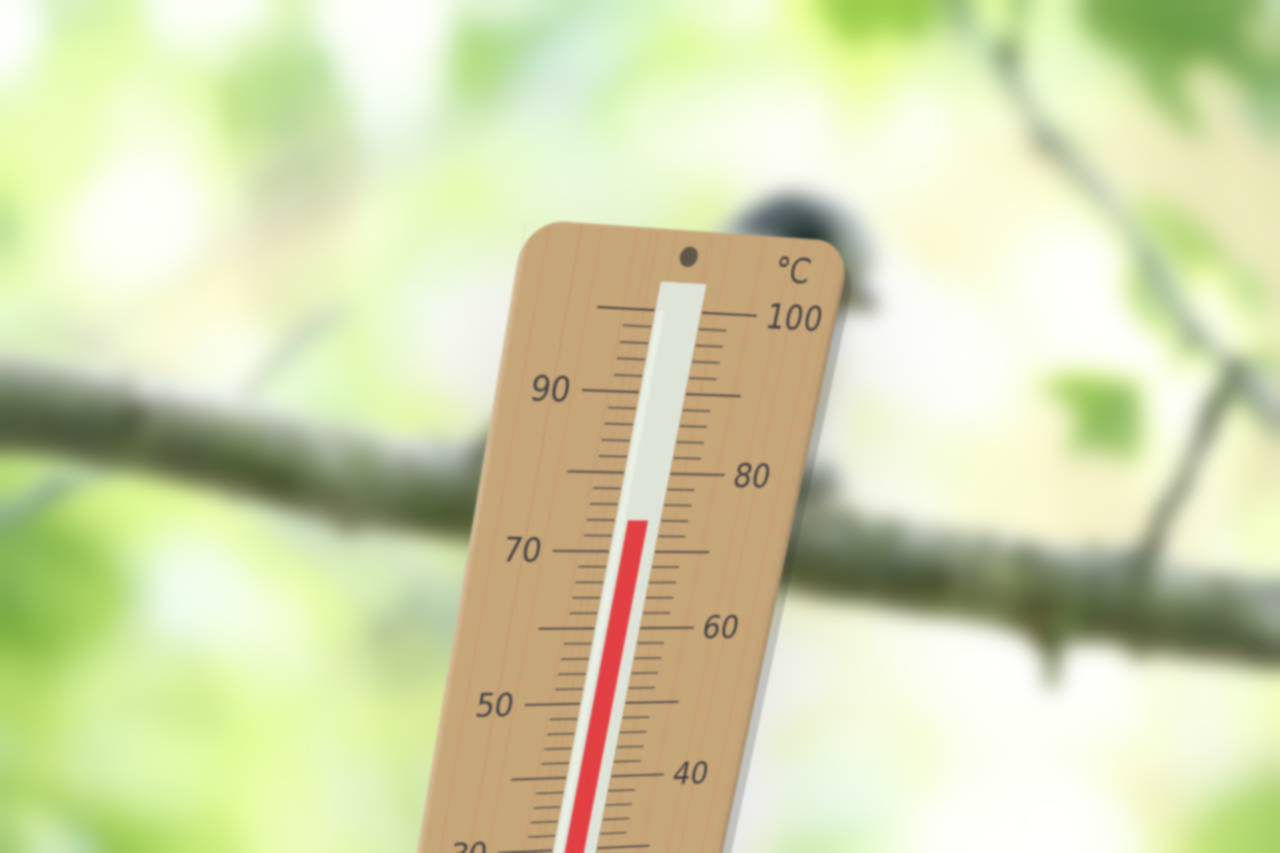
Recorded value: 74 °C
